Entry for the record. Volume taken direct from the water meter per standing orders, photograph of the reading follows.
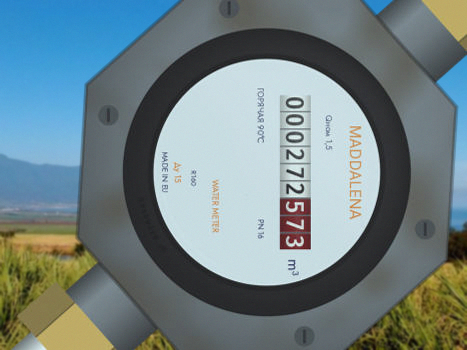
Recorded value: 272.573 m³
